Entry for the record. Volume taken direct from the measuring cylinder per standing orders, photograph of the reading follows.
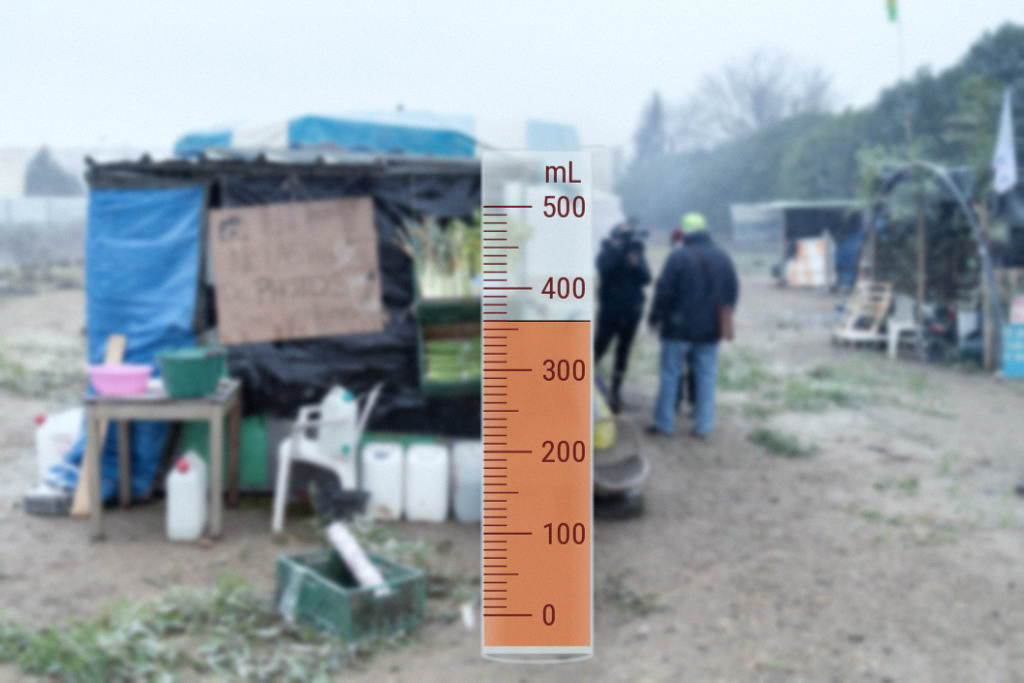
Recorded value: 360 mL
